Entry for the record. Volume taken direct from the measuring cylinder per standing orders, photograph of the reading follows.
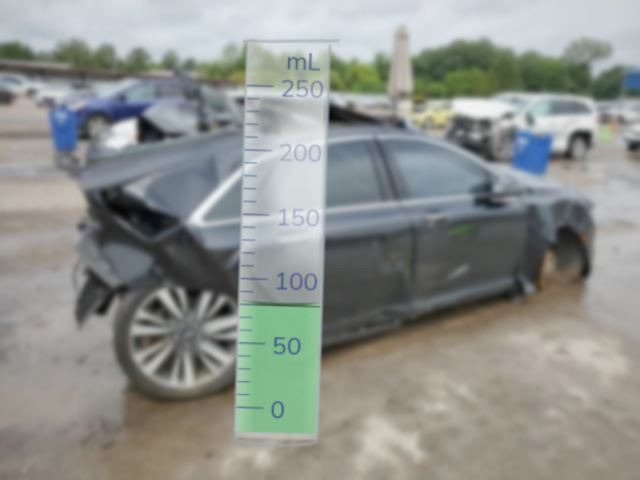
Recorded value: 80 mL
